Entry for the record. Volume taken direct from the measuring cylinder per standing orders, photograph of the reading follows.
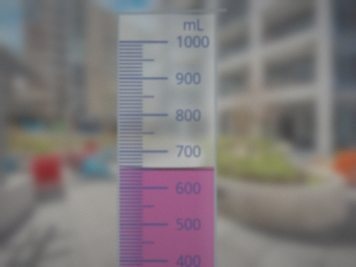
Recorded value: 650 mL
